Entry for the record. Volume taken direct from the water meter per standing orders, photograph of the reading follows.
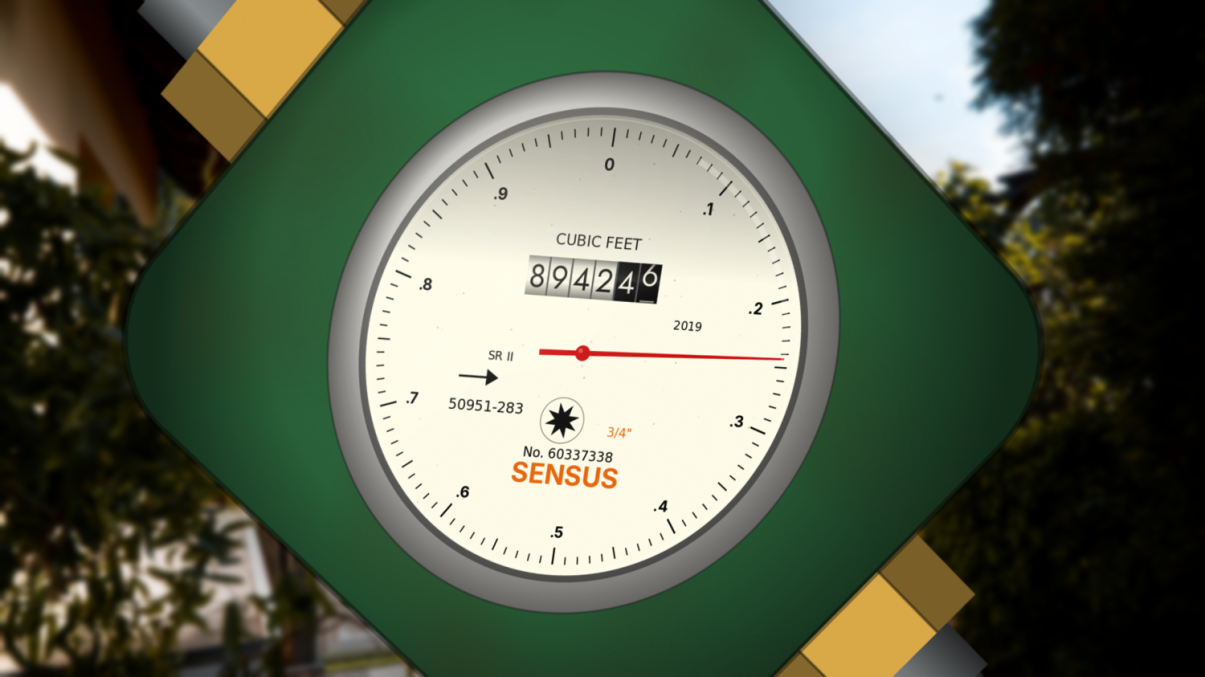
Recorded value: 894246.24 ft³
